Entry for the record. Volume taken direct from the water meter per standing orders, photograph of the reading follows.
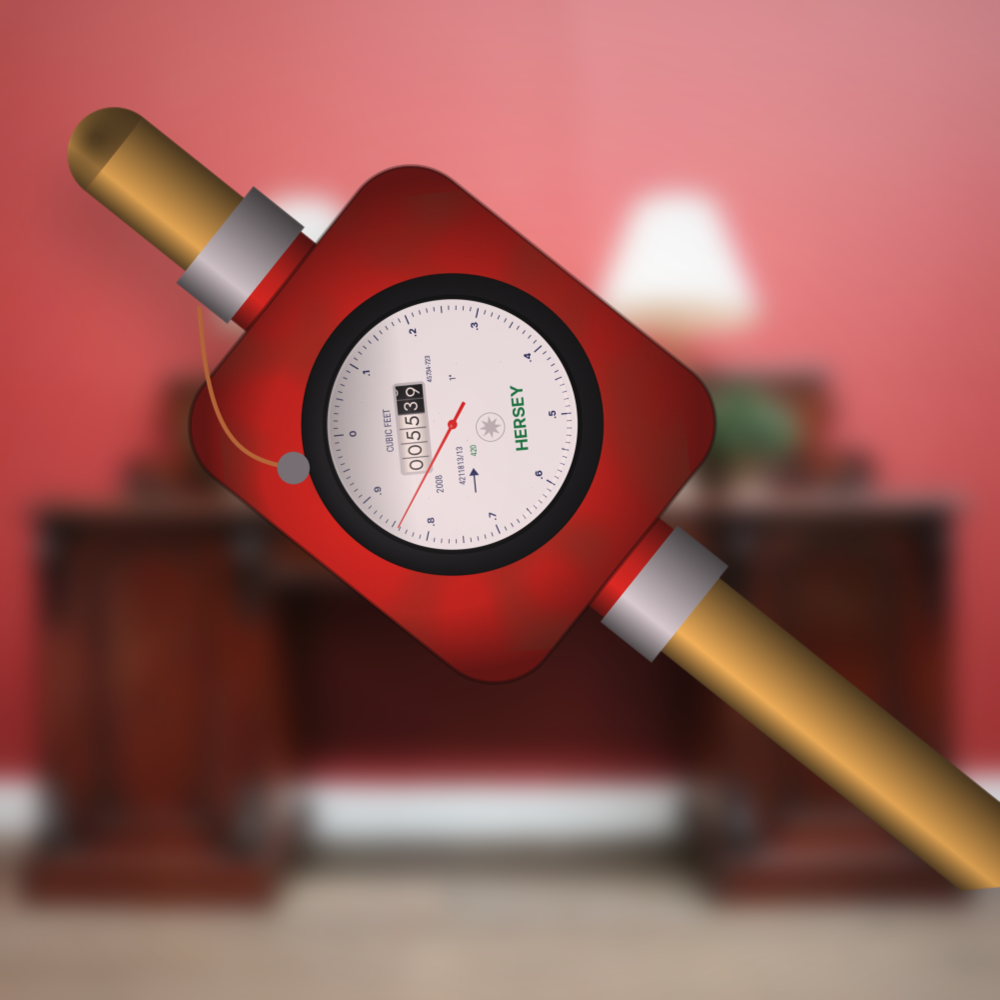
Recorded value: 5538.84 ft³
